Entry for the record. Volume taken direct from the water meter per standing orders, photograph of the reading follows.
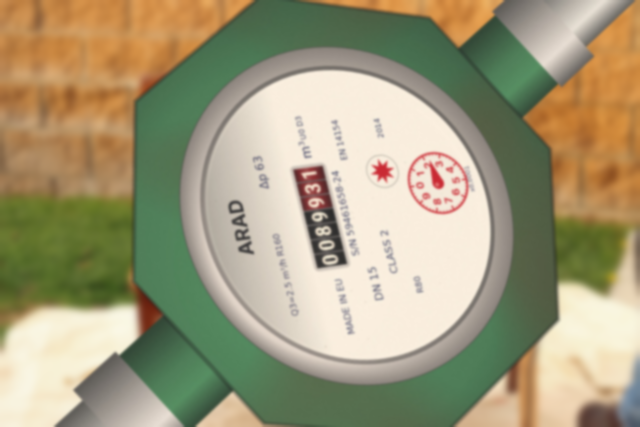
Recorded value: 89.9312 m³
